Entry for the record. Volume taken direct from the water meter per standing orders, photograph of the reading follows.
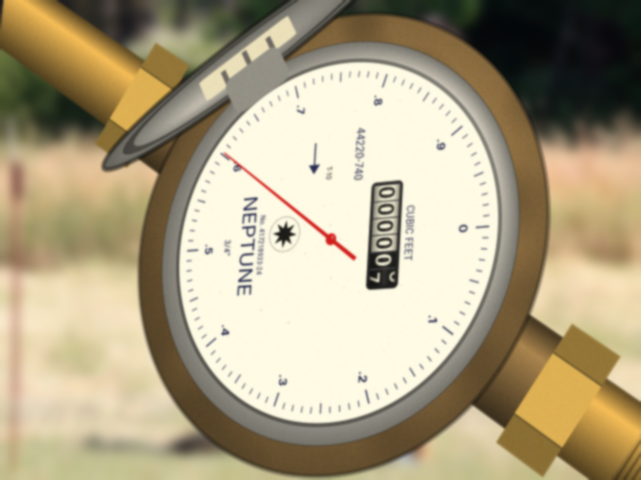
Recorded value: 6.60 ft³
